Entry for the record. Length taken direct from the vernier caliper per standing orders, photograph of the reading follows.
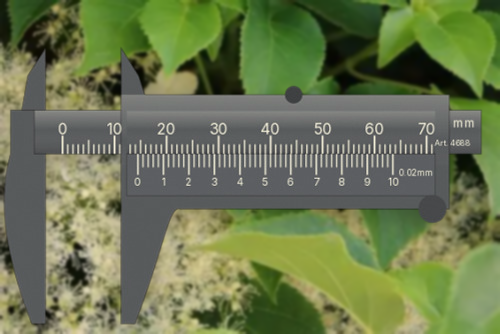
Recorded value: 14.5 mm
